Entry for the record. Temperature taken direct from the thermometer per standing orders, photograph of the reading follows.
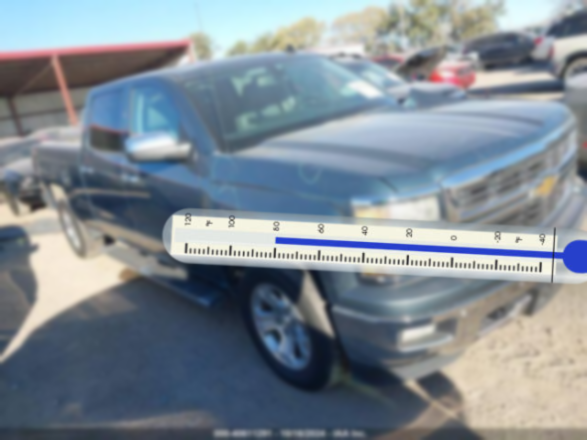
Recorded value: 80 °F
